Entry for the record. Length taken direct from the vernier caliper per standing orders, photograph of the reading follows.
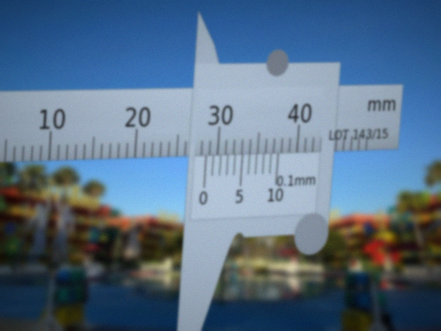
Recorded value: 28.6 mm
